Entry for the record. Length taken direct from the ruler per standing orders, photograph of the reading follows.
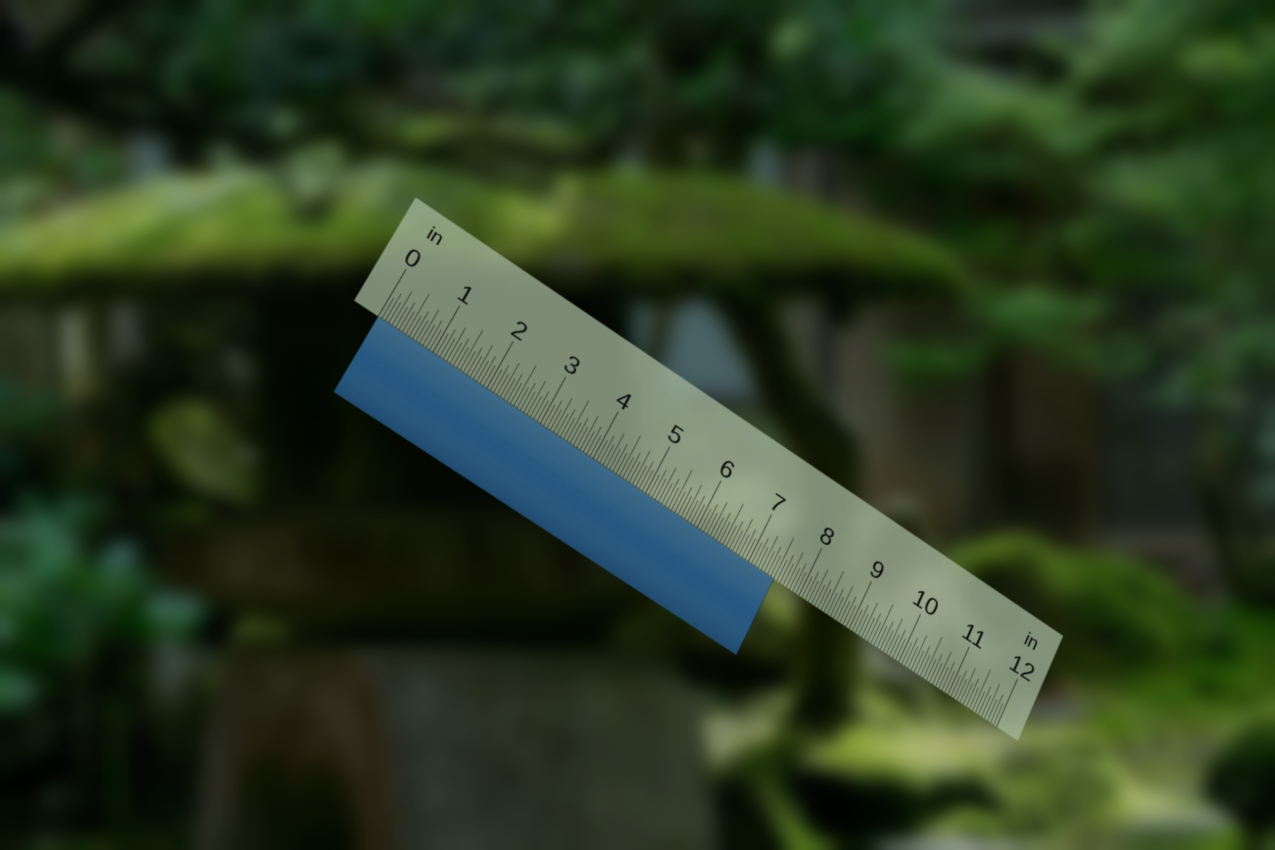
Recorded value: 7.5 in
